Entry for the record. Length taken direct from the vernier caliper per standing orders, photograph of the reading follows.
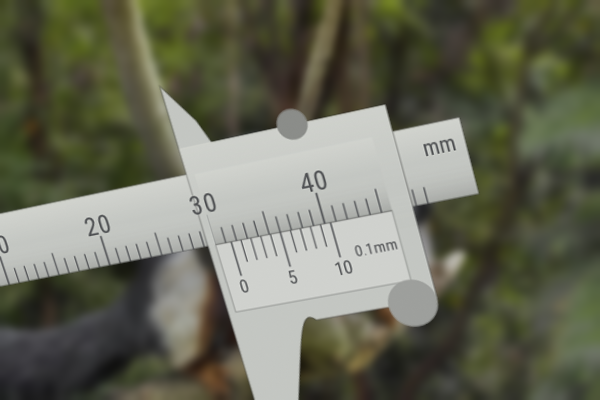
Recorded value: 31.5 mm
